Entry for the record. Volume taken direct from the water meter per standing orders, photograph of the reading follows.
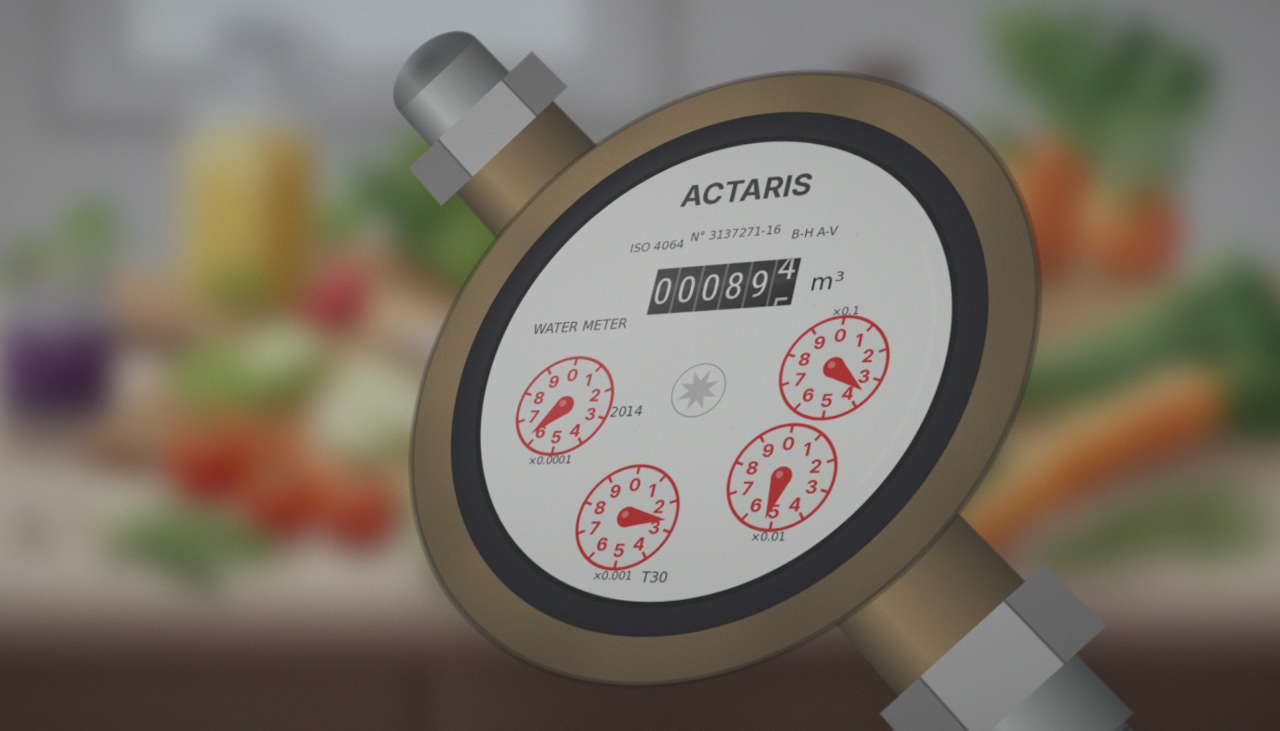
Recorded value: 894.3526 m³
